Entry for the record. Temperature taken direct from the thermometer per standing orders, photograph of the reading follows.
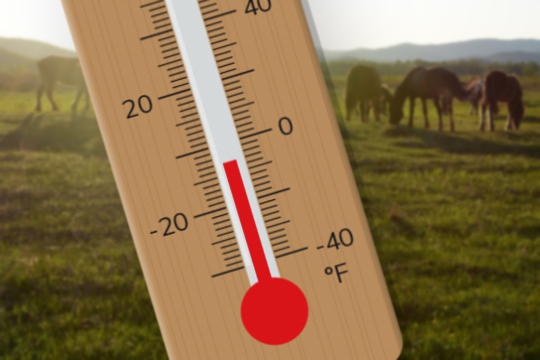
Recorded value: -6 °F
